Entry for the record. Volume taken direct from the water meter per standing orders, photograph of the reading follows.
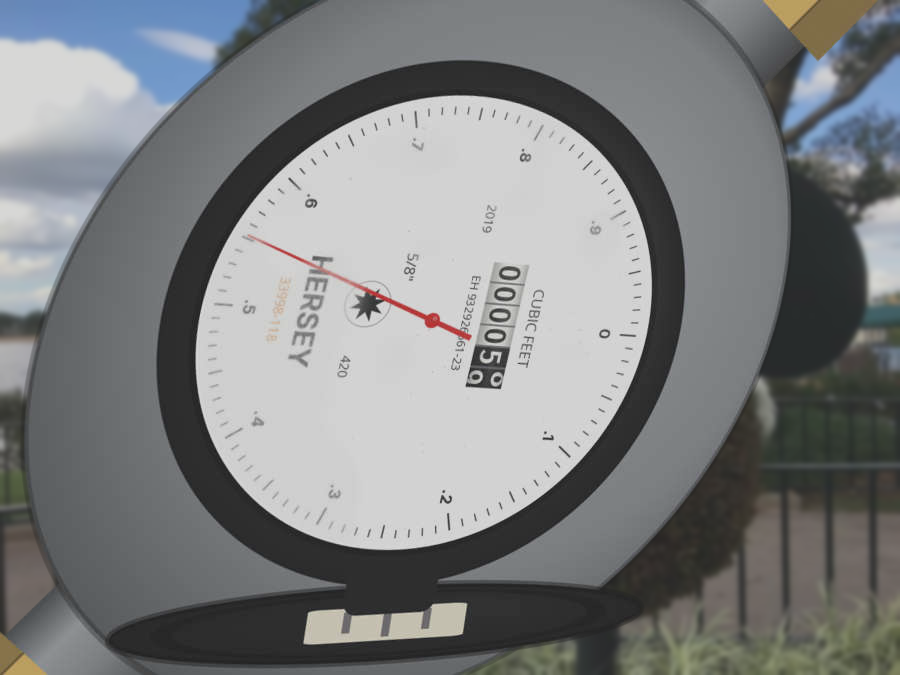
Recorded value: 58.55 ft³
